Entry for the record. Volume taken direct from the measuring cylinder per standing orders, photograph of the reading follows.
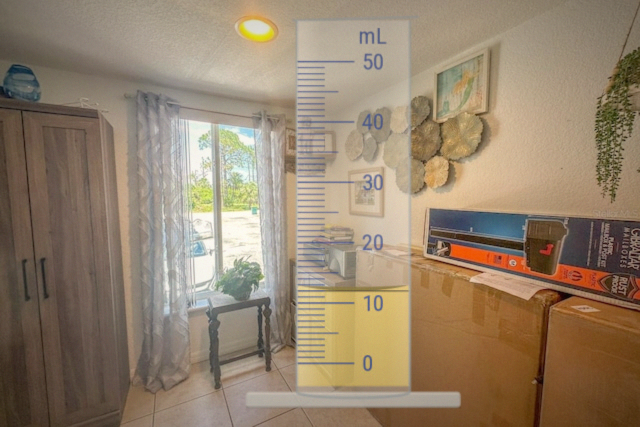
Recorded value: 12 mL
